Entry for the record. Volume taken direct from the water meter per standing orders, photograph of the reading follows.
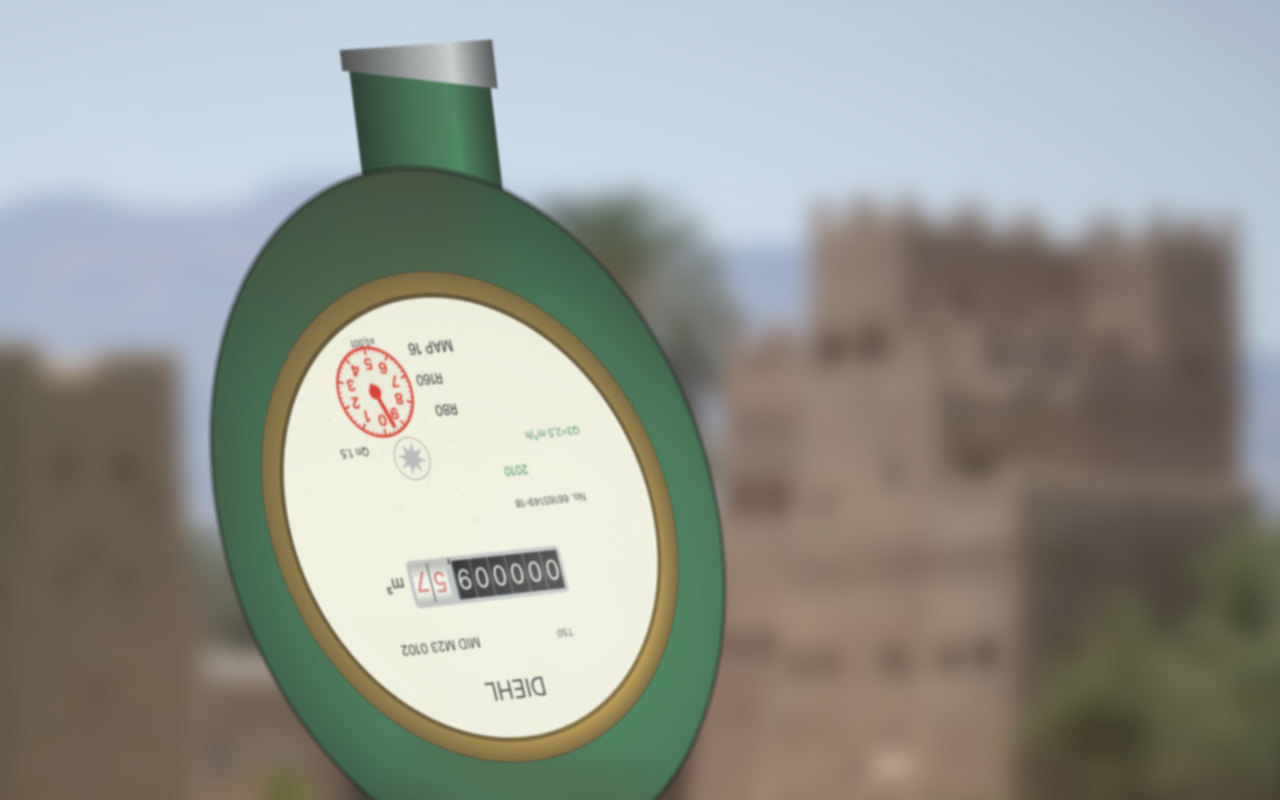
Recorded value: 9.569 m³
